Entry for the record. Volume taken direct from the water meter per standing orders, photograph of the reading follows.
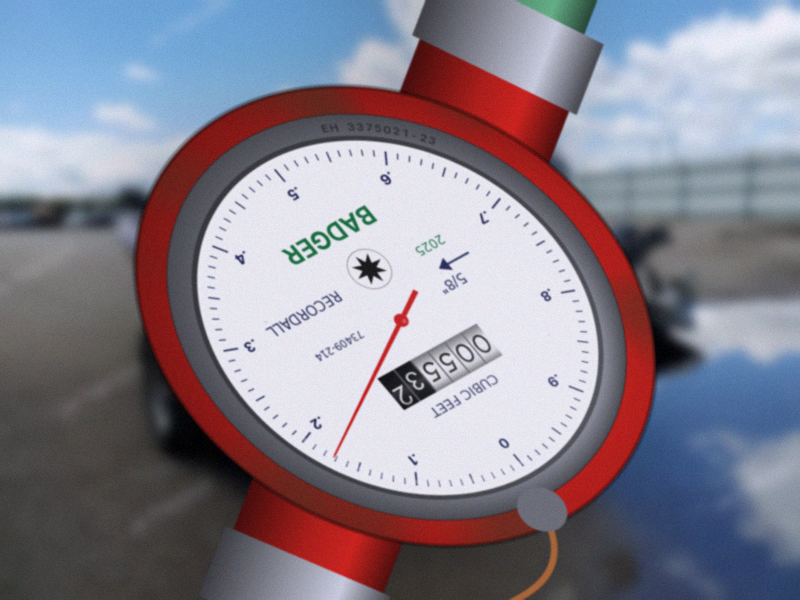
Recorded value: 5532.17 ft³
